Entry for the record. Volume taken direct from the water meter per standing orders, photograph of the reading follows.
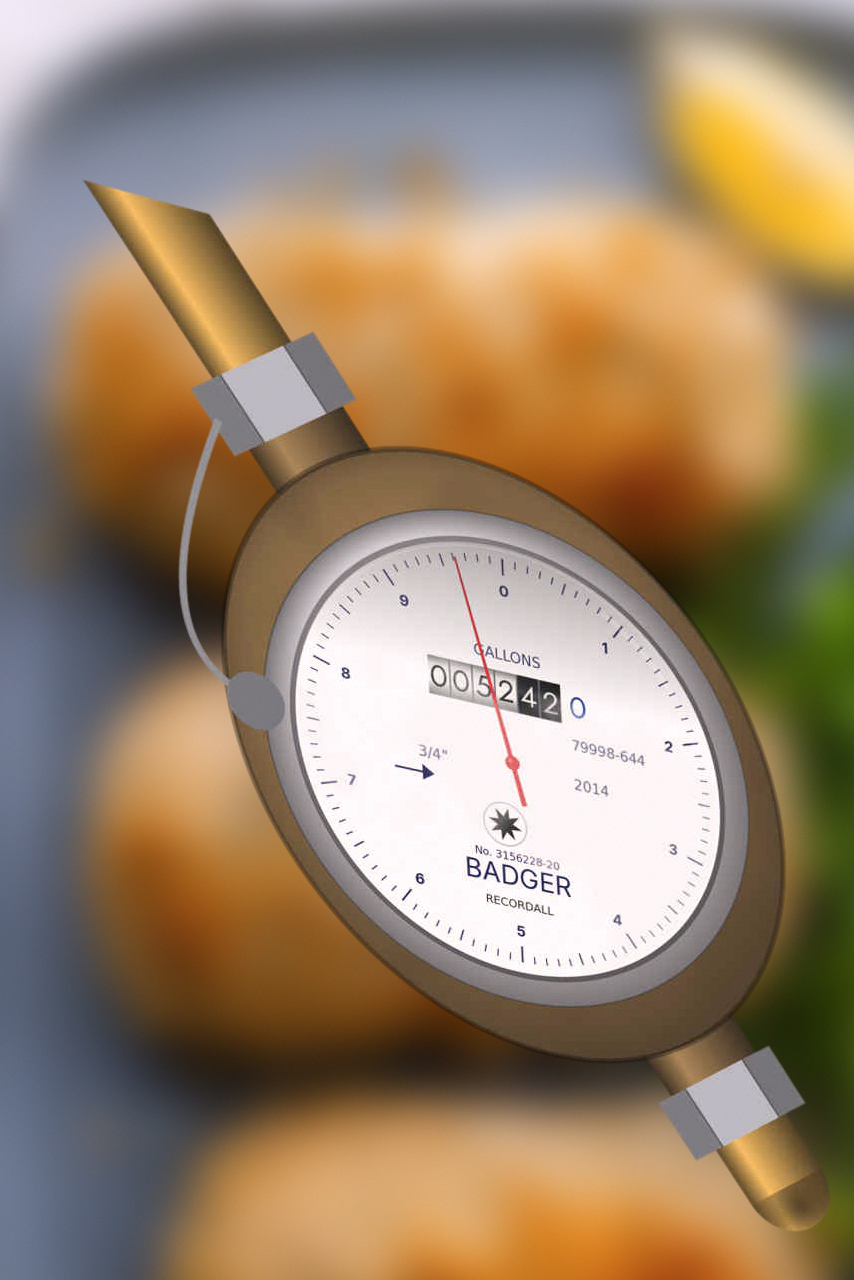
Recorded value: 52419.6 gal
